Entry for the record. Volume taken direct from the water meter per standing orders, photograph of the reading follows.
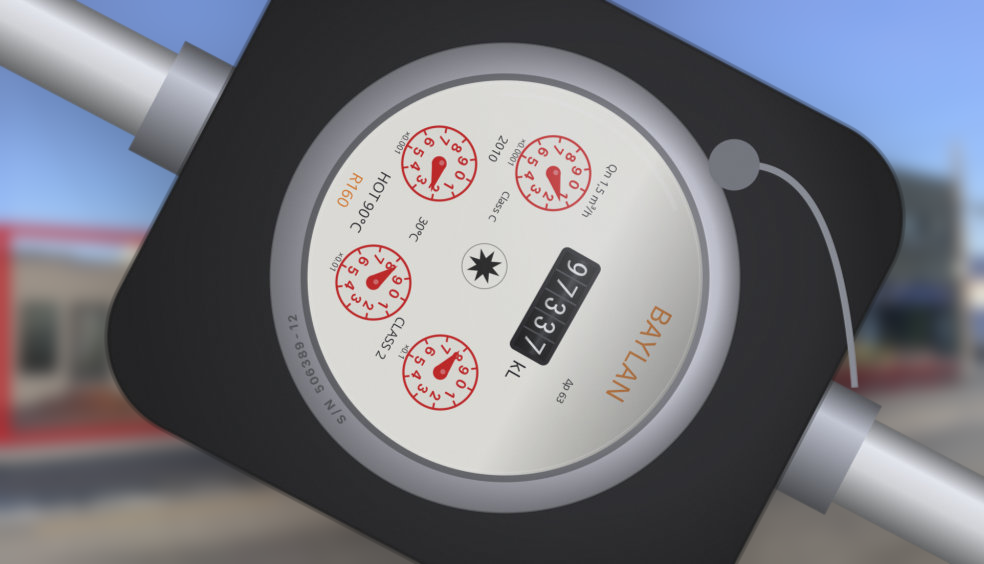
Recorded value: 97337.7821 kL
